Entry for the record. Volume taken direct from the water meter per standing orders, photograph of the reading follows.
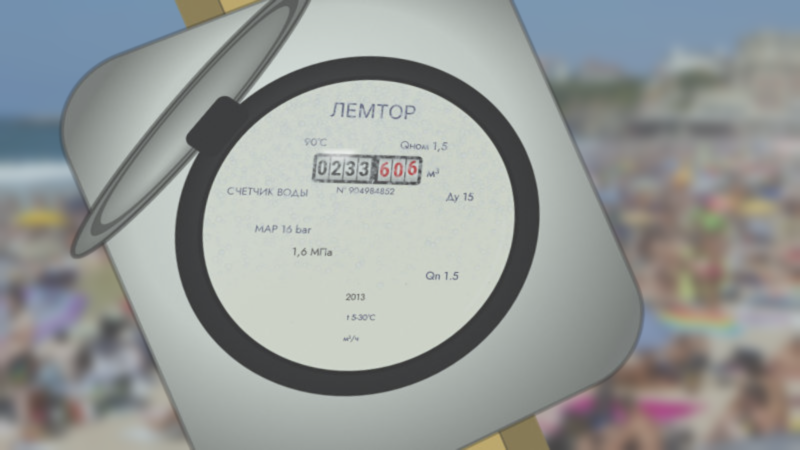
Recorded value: 233.606 m³
